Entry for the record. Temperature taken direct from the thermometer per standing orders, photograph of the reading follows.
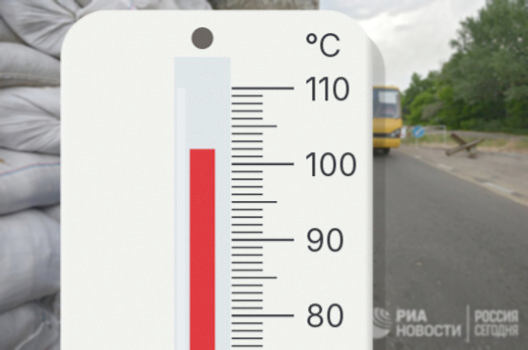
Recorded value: 102 °C
